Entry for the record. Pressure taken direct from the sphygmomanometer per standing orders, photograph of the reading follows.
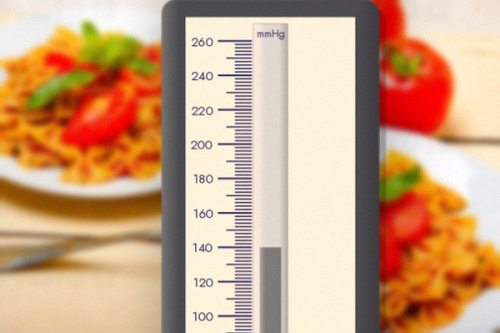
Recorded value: 140 mmHg
